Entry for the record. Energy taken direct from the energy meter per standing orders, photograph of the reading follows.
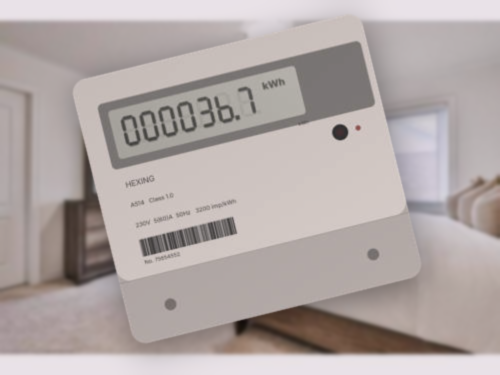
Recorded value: 36.7 kWh
